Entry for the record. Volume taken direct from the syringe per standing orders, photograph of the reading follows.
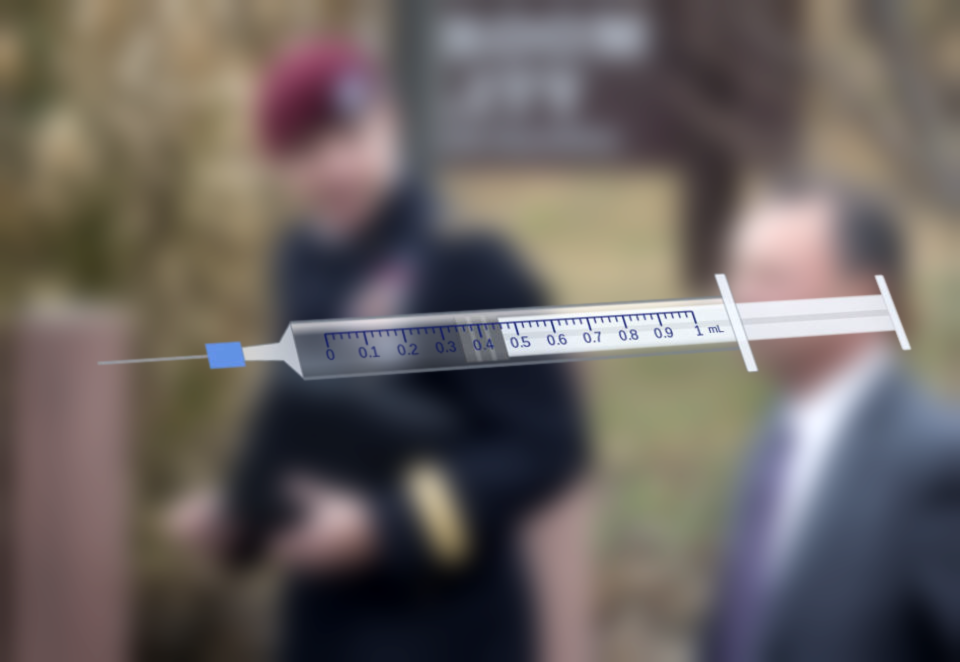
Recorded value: 0.34 mL
